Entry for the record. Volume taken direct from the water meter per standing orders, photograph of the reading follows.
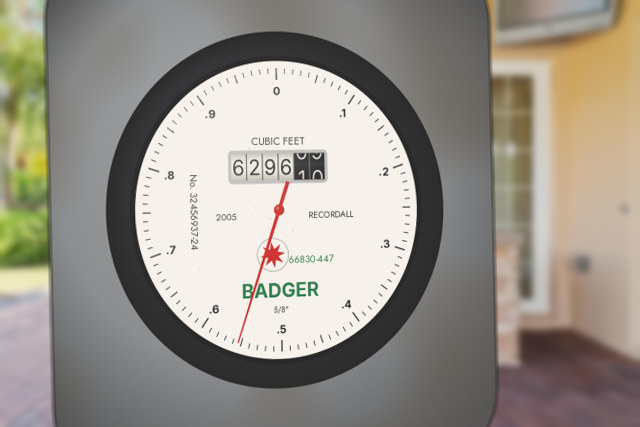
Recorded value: 629609.55 ft³
